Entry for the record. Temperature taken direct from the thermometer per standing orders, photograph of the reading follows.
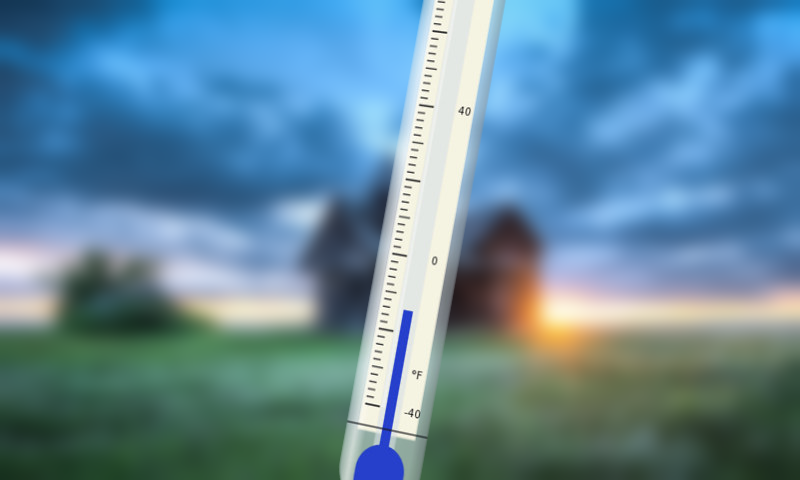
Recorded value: -14 °F
